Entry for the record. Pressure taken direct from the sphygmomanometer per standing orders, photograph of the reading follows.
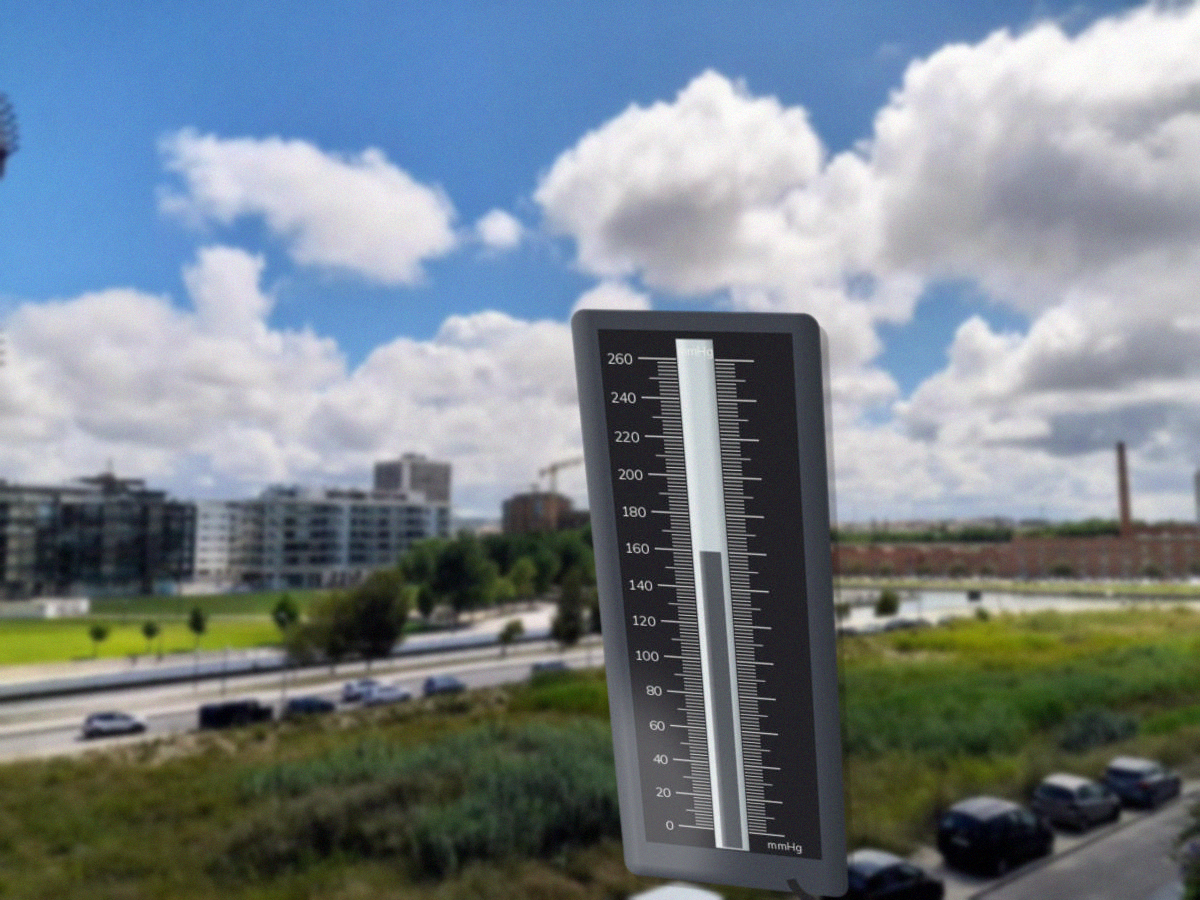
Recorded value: 160 mmHg
